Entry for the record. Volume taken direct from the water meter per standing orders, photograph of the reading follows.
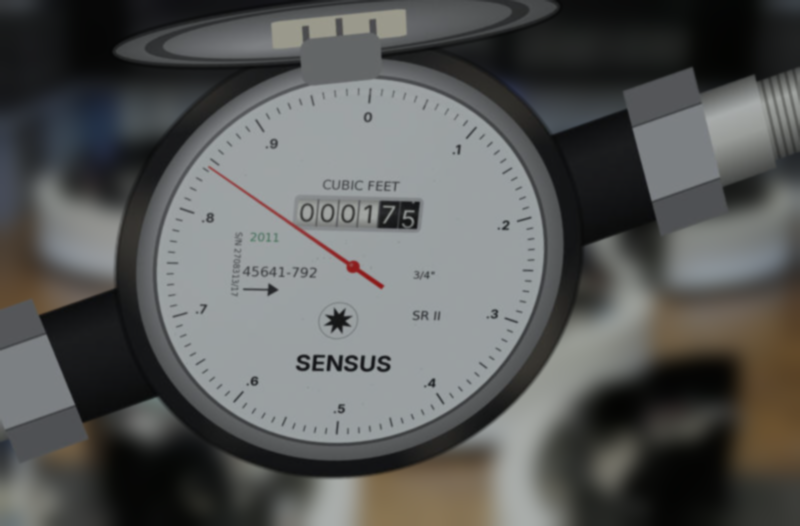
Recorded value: 174.84 ft³
